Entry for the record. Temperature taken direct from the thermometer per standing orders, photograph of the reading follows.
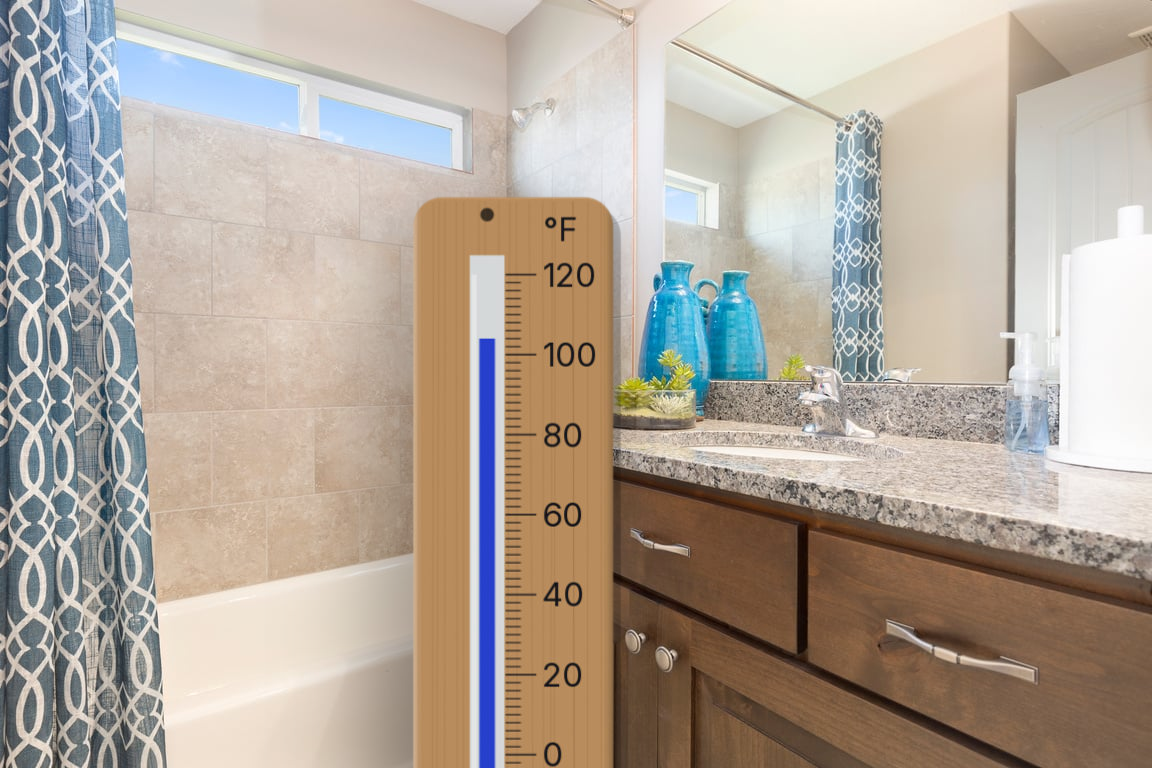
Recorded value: 104 °F
